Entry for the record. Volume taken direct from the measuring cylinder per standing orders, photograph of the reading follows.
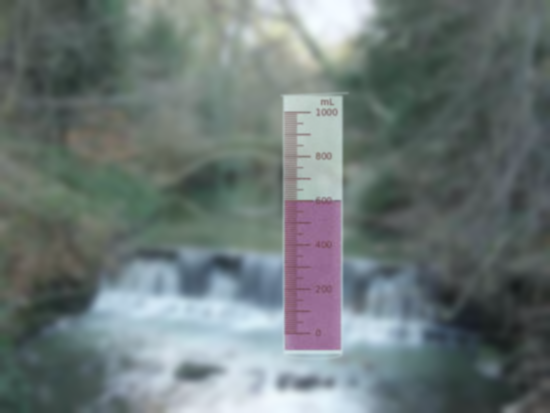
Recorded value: 600 mL
